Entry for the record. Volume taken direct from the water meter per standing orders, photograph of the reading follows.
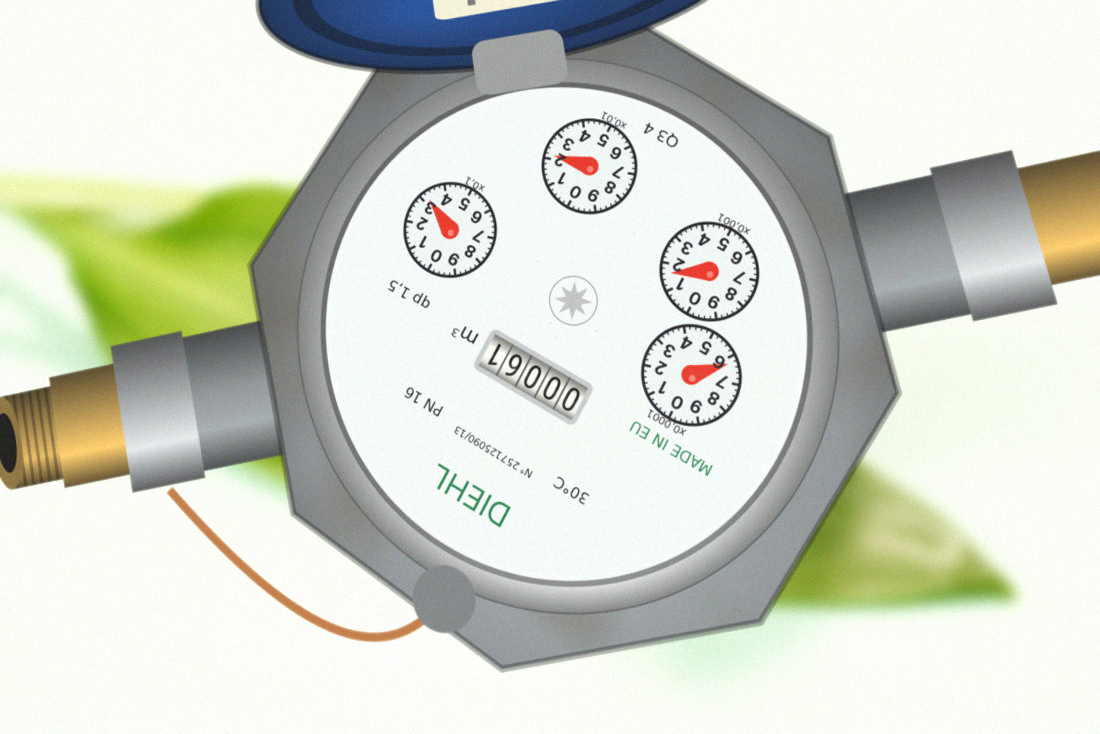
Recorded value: 61.3216 m³
